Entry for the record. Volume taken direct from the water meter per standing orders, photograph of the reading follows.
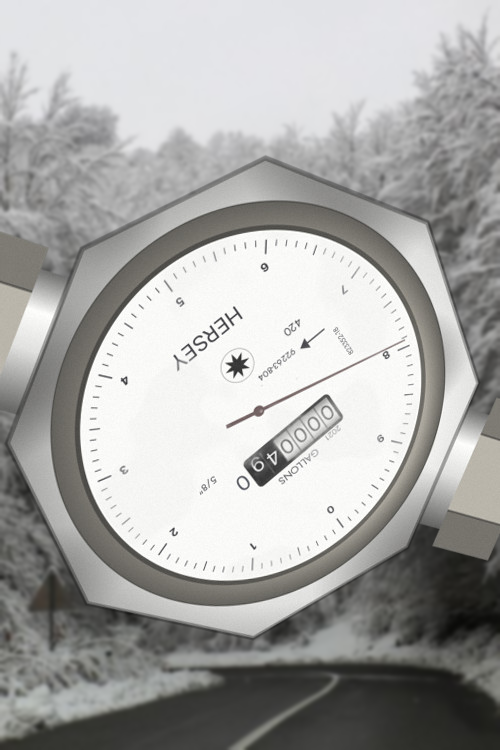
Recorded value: 487.9 gal
